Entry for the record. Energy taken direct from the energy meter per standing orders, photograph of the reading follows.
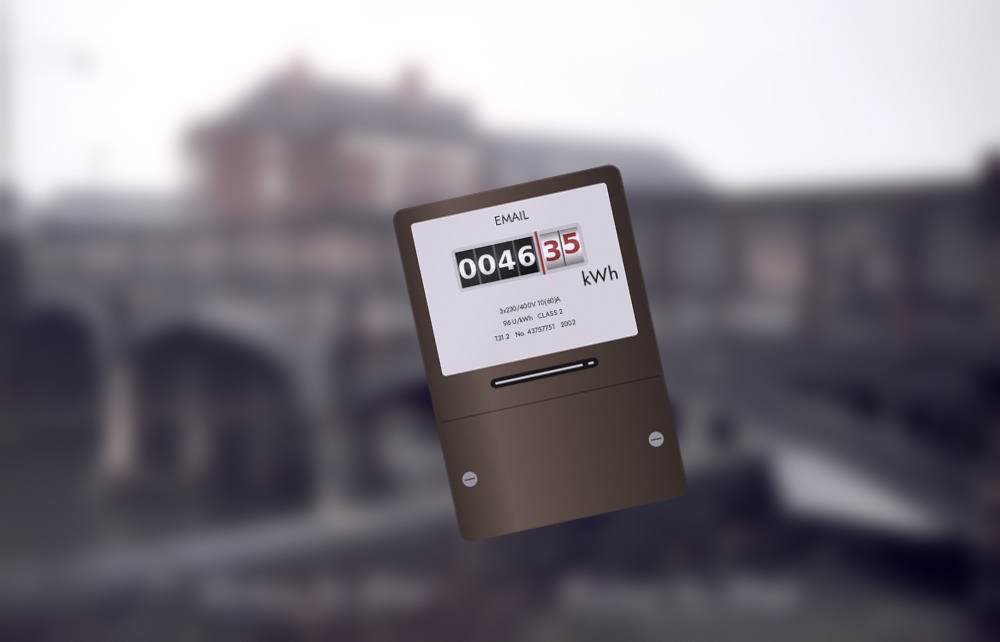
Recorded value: 46.35 kWh
